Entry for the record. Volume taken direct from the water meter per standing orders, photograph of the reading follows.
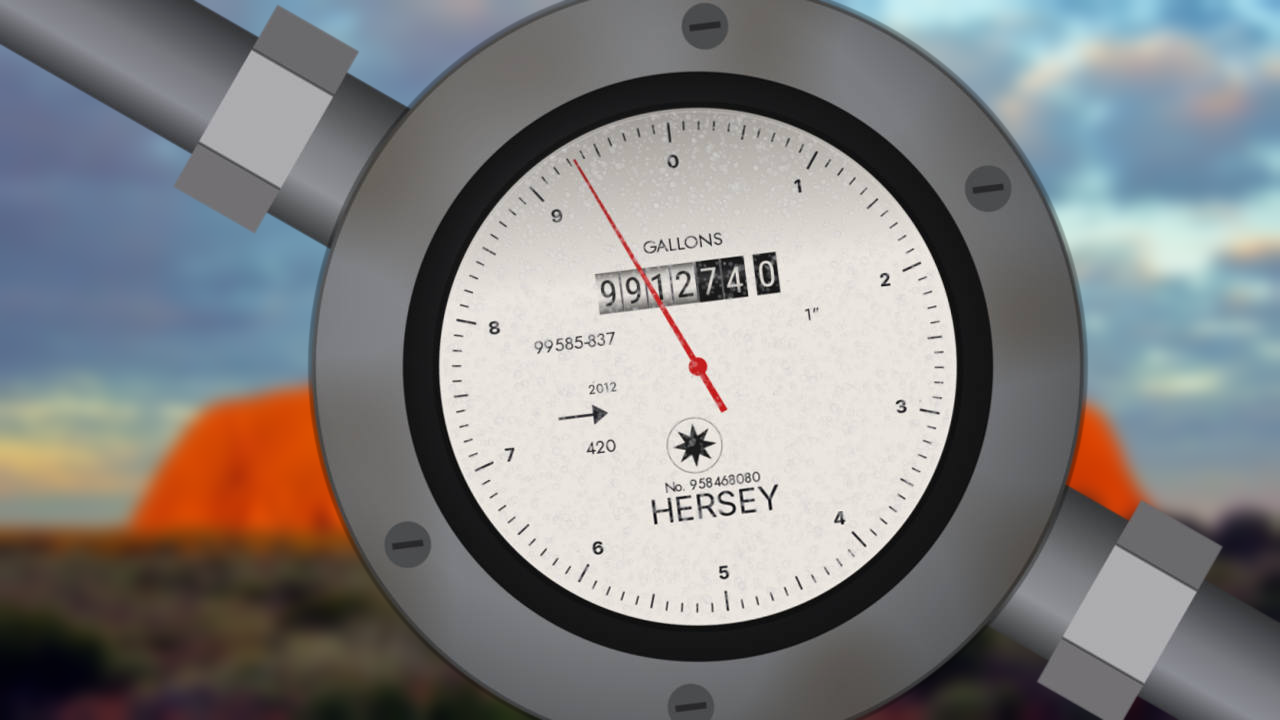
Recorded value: 9912739.3 gal
